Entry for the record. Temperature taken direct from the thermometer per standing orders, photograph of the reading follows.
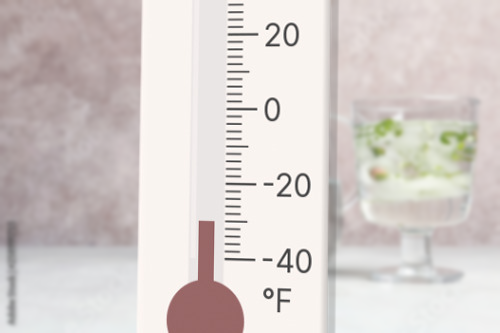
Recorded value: -30 °F
